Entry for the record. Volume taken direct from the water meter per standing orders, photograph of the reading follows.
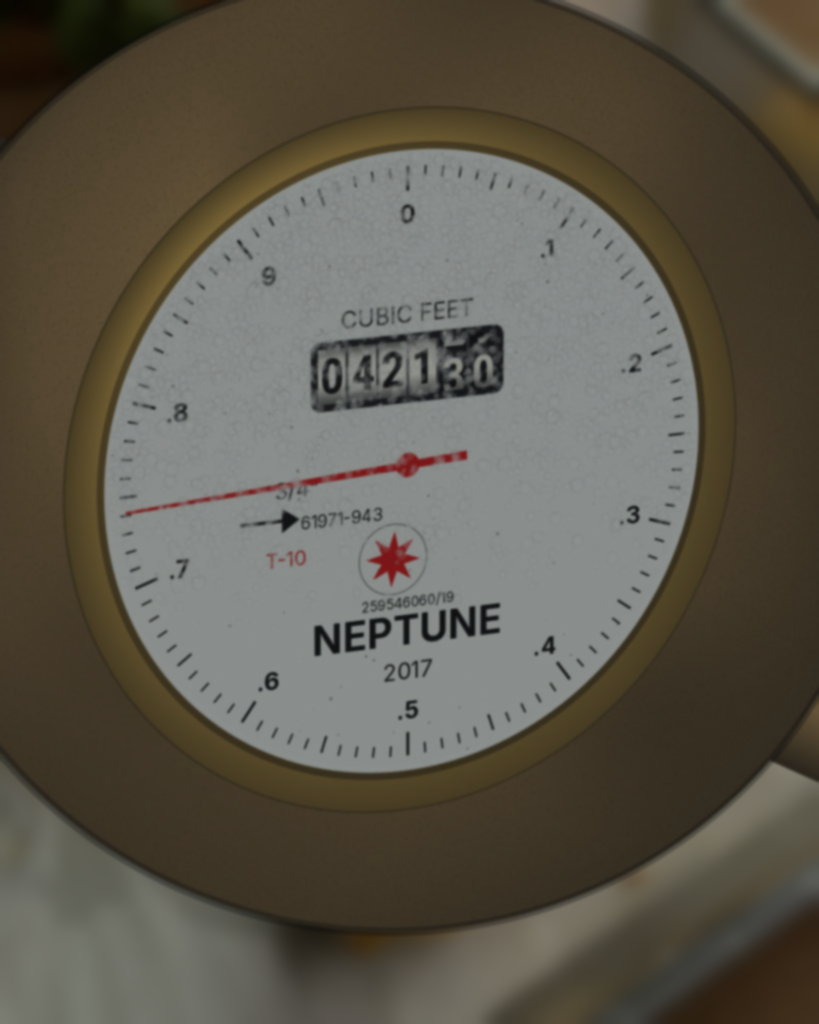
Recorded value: 42129.74 ft³
